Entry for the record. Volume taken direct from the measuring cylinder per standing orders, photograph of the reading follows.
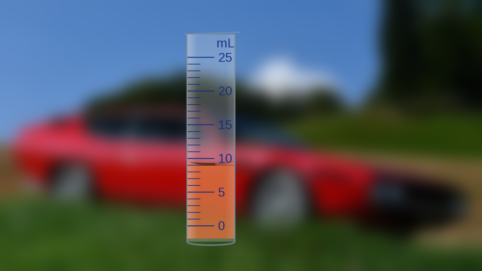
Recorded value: 9 mL
